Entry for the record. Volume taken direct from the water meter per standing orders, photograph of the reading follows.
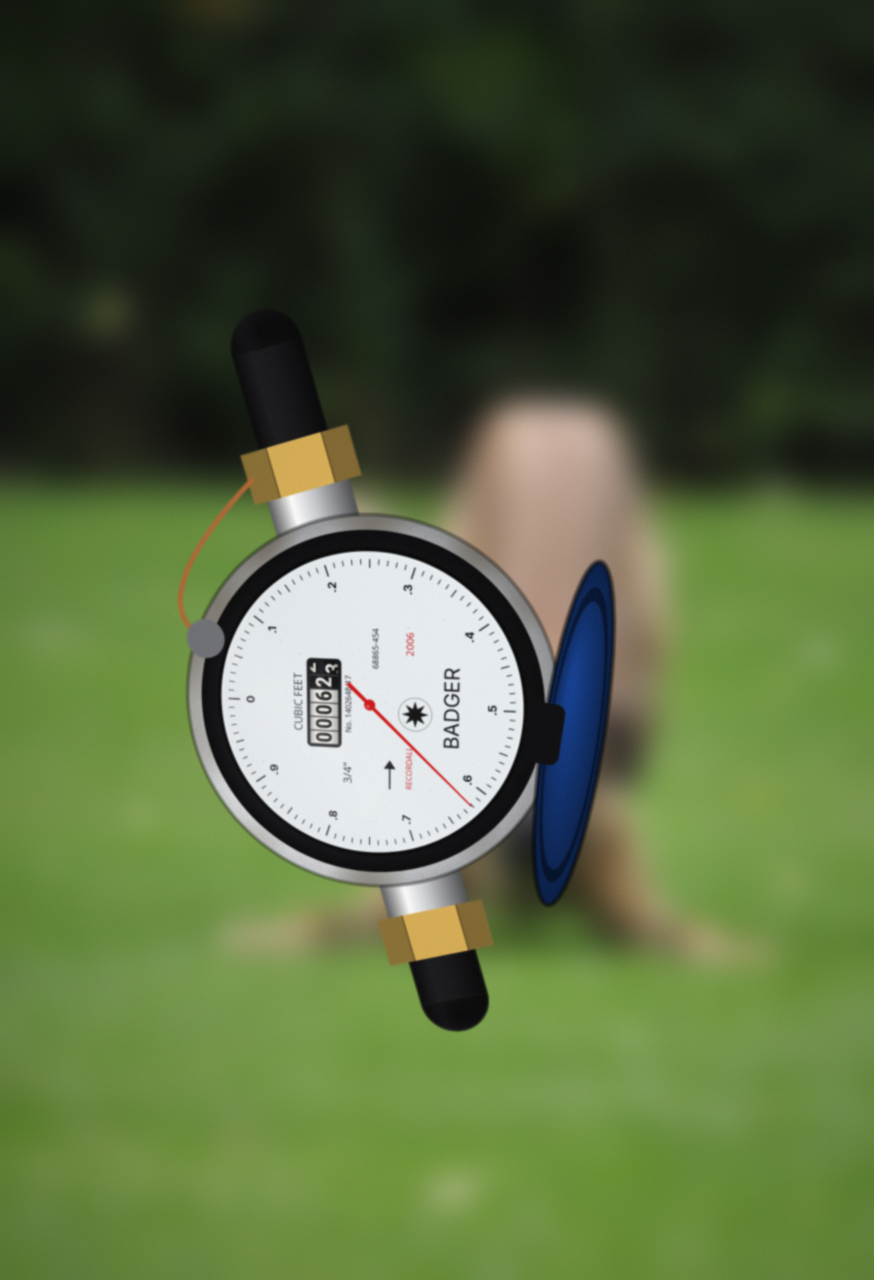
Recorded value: 622.62 ft³
